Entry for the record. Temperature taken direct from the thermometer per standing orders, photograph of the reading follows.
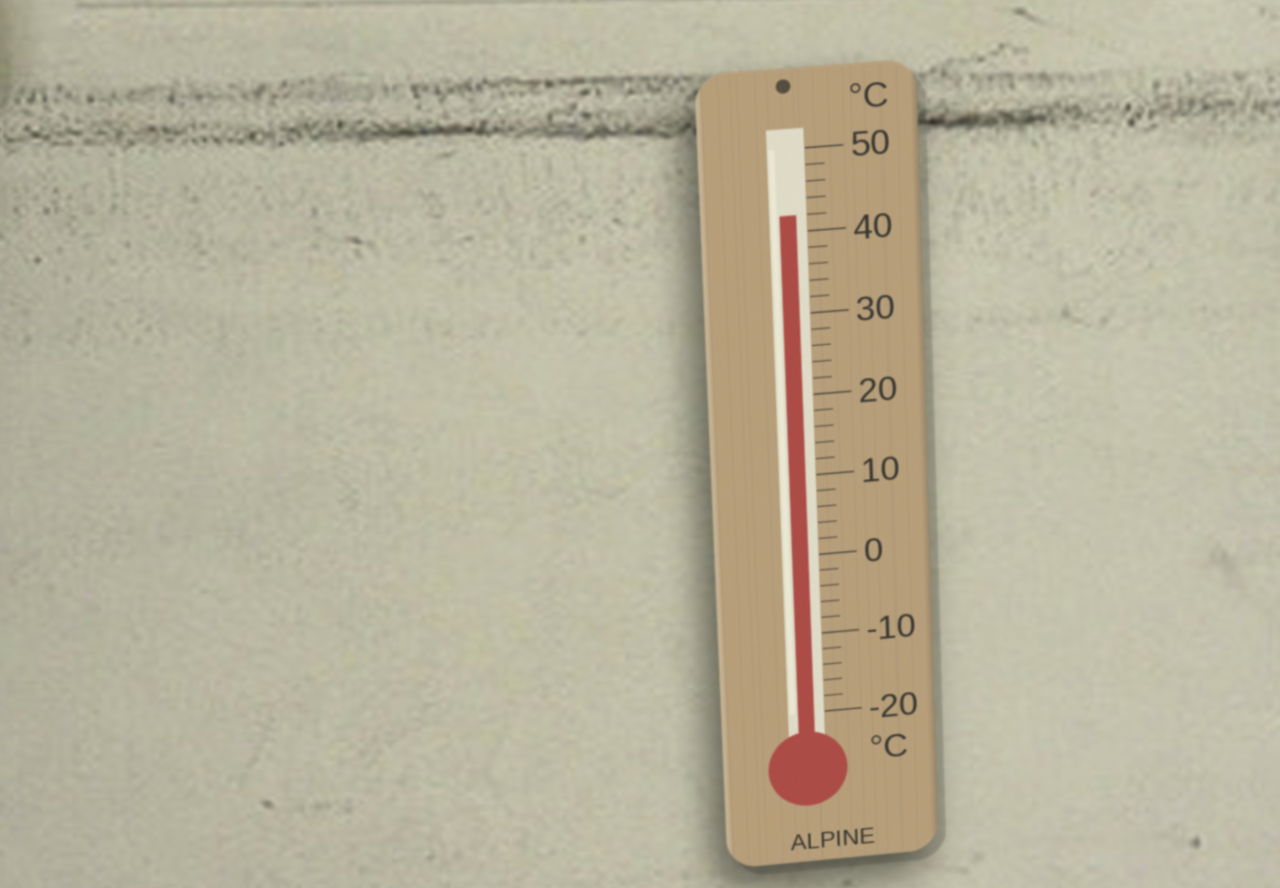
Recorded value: 42 °C
